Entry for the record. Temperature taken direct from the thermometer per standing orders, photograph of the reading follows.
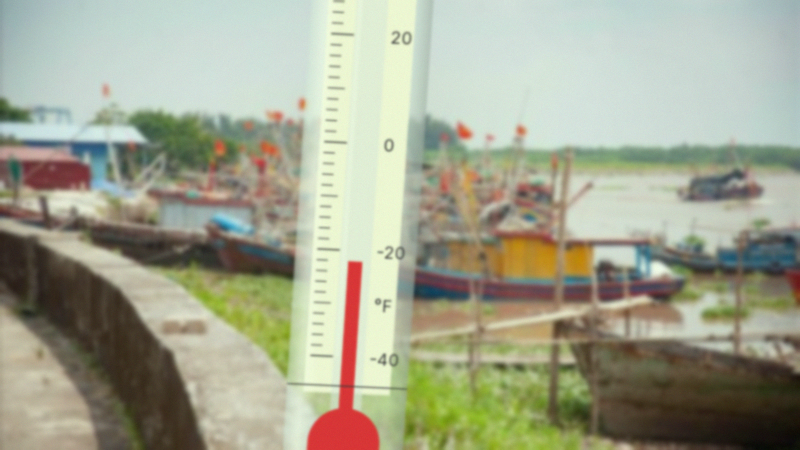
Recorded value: -22 °F
